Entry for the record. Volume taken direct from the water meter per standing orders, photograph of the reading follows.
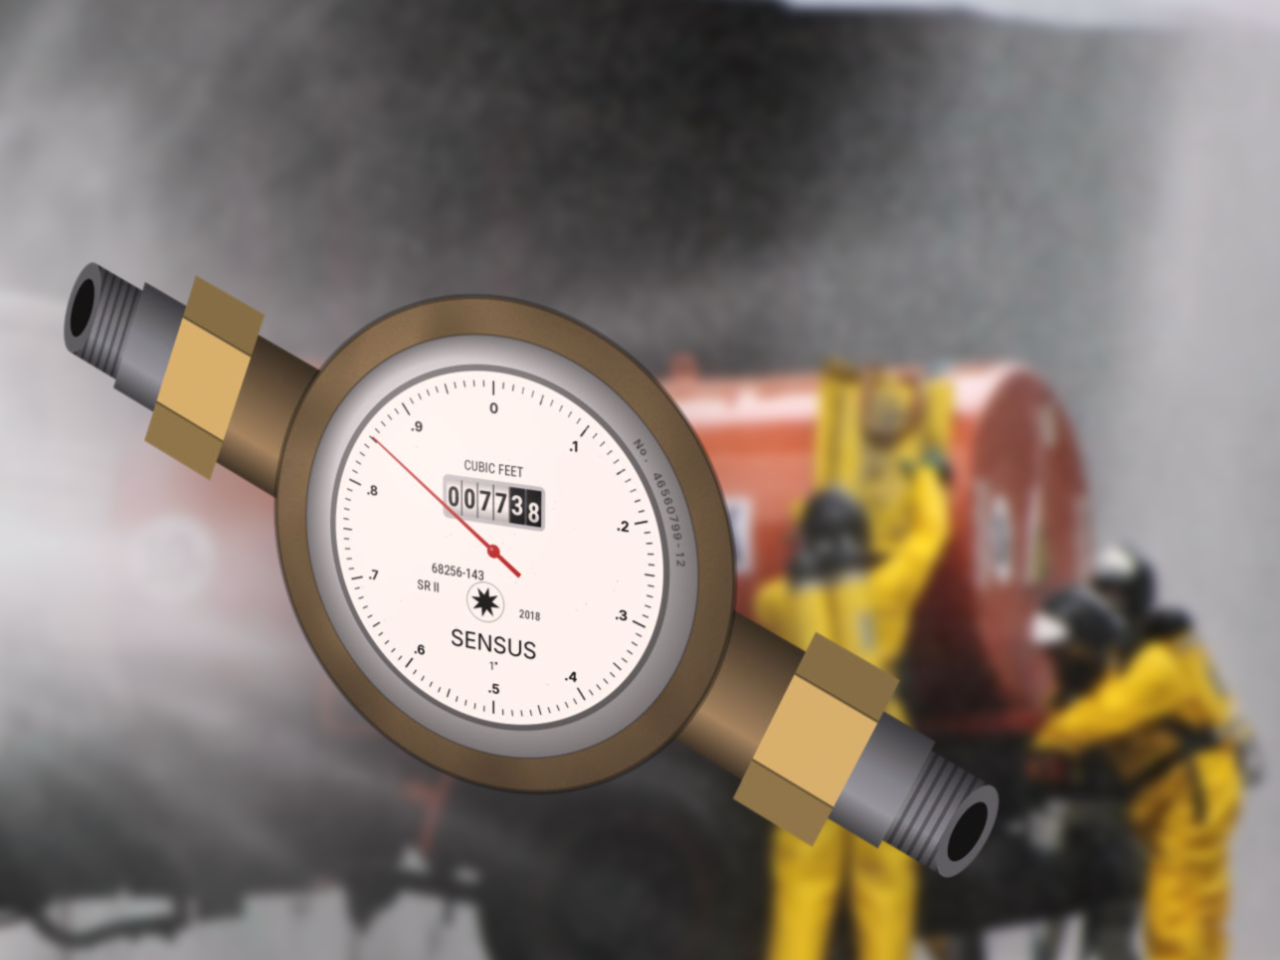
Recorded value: 7737.85 ft³
